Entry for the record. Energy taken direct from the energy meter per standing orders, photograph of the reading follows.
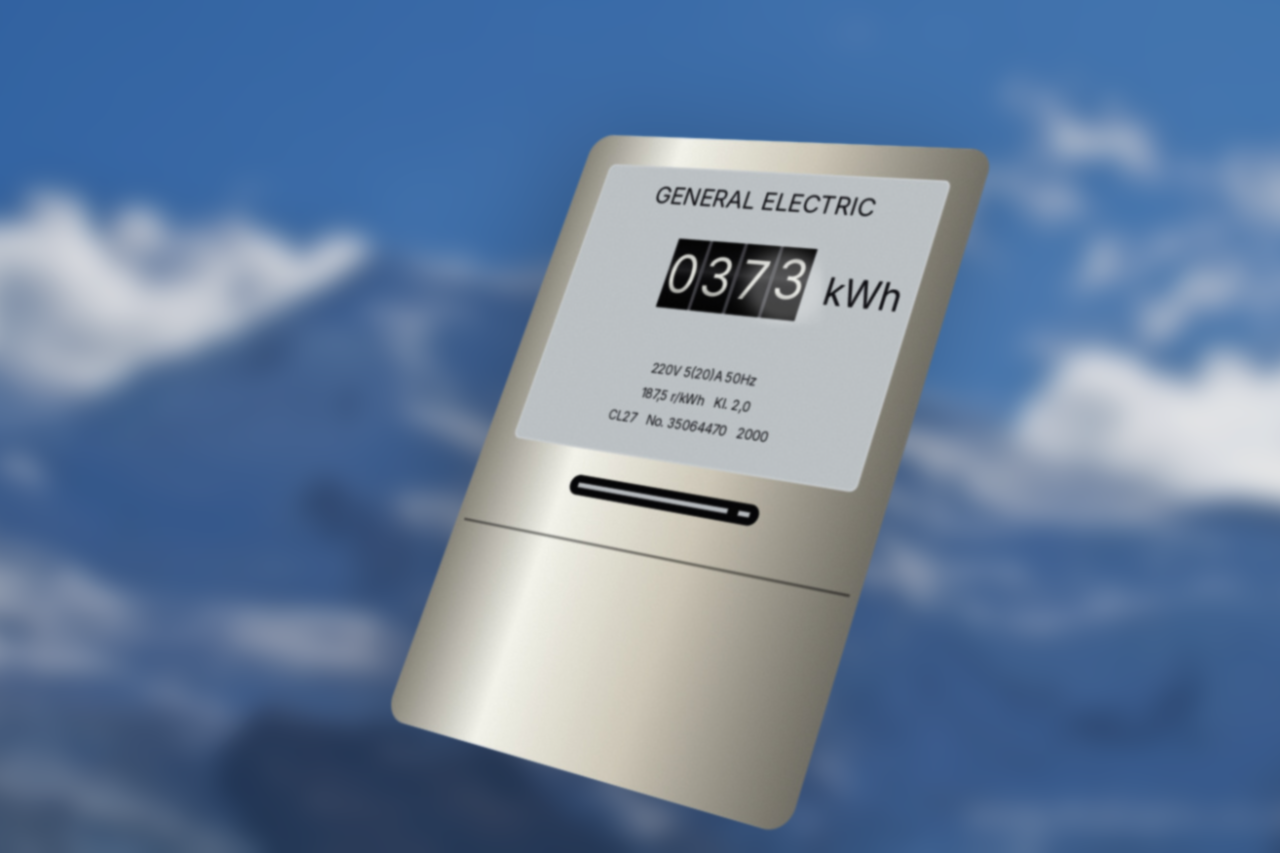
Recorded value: 373 kWh
